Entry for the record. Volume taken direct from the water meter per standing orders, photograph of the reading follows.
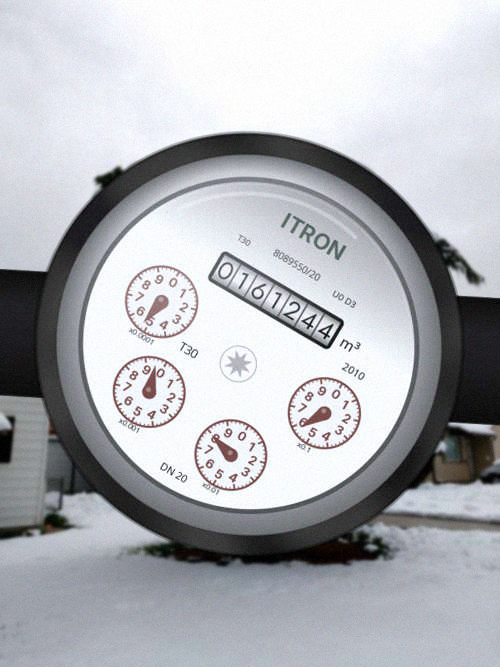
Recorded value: 161244.5795 m³
